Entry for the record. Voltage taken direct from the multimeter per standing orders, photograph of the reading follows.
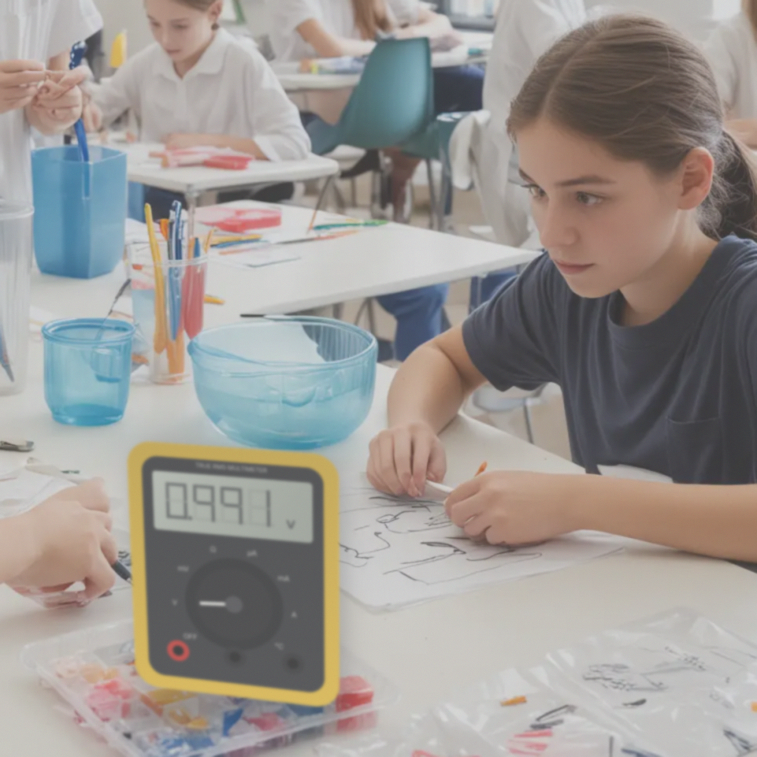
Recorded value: 0.991 V
